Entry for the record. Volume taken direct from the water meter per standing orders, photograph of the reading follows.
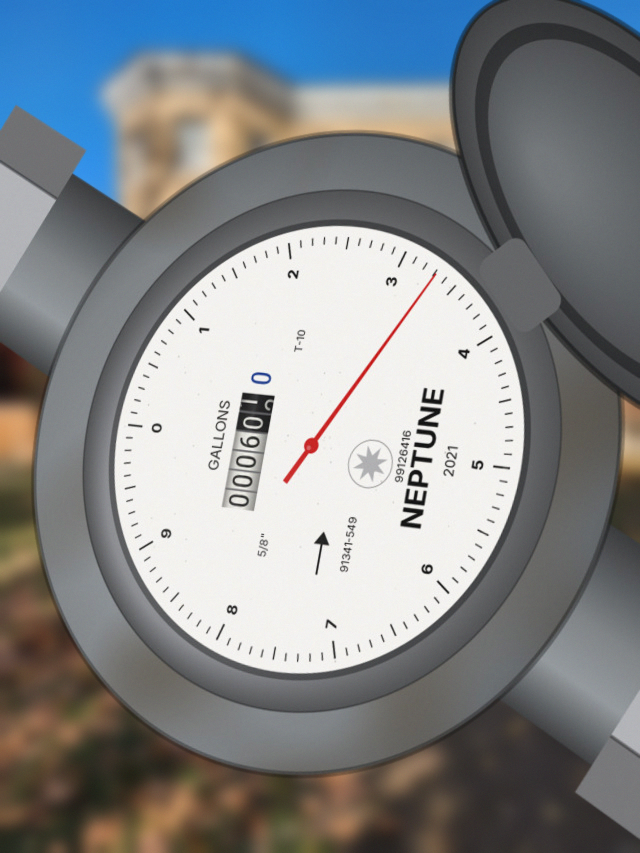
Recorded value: 6013.3 gal
